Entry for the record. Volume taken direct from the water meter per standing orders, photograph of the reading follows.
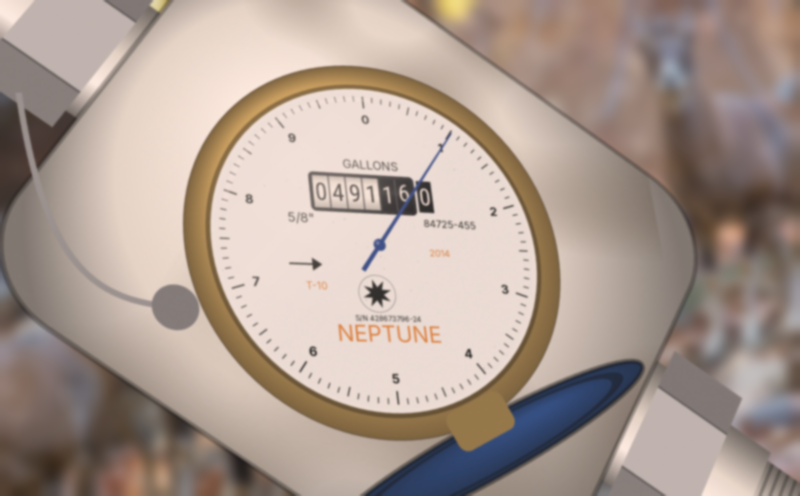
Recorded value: 491161.0 gal
